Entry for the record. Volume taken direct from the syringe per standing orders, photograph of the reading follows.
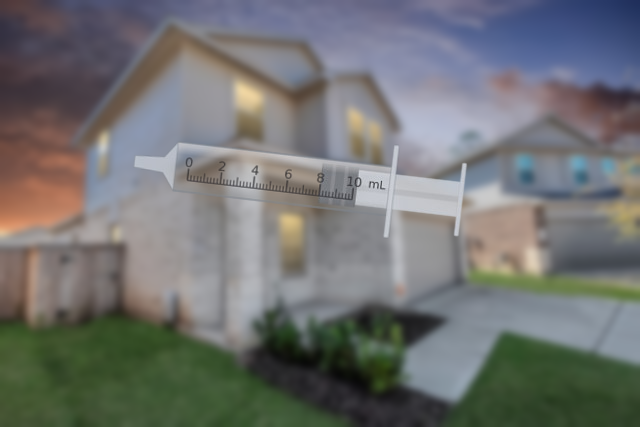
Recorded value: 8 mL
